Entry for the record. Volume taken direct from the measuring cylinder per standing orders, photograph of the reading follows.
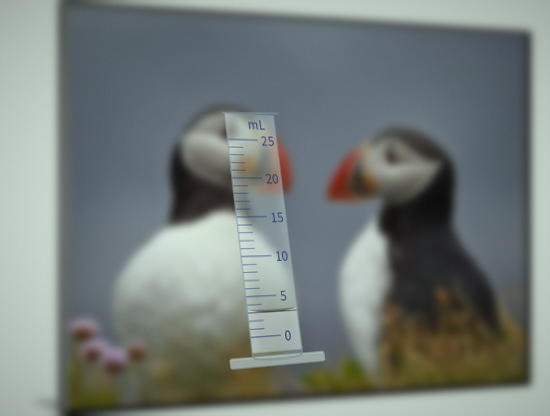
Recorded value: 3 mL
